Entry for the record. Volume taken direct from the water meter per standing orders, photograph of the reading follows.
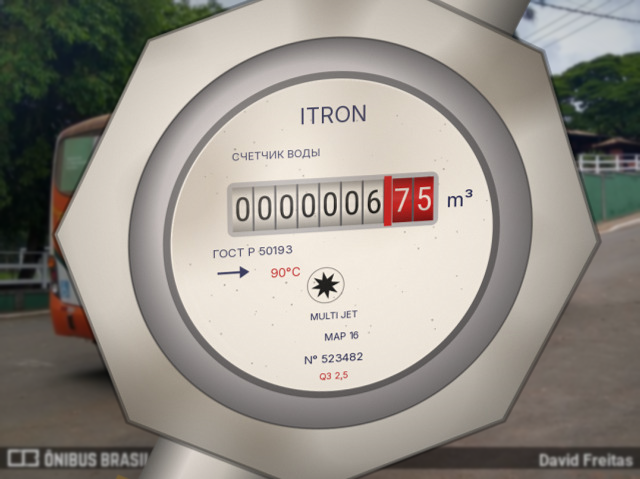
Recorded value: 6.75 m³
